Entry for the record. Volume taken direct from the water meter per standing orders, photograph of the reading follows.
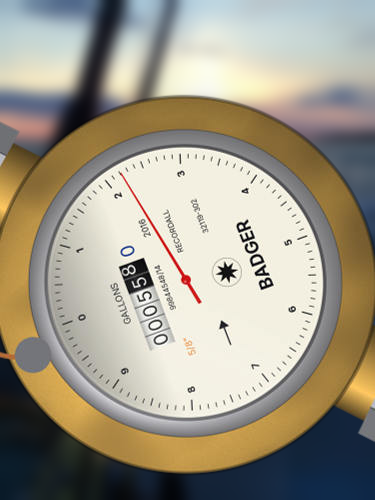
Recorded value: 5582.2 gal
